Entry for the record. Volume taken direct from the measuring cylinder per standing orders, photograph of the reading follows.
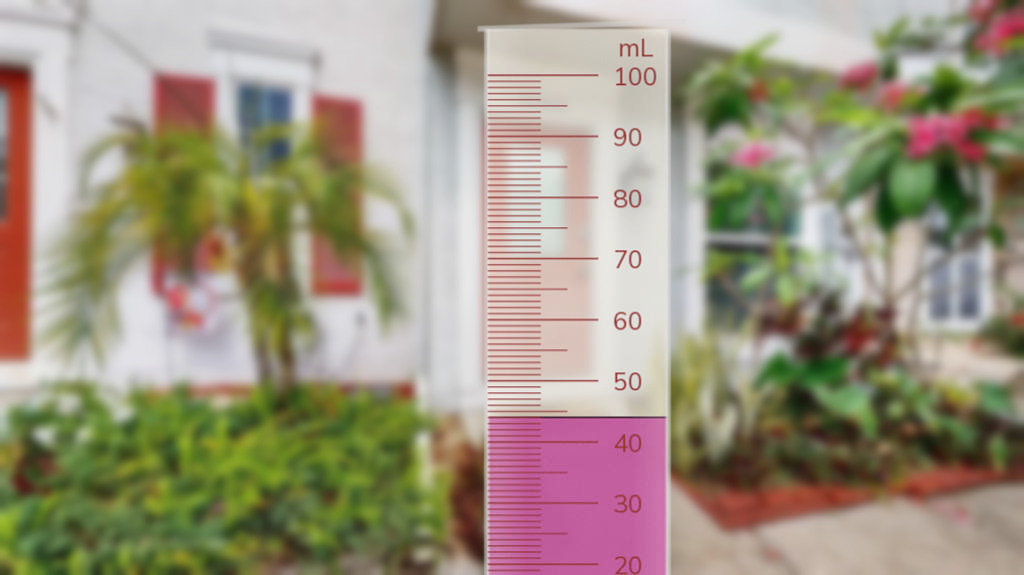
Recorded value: 44 mL
